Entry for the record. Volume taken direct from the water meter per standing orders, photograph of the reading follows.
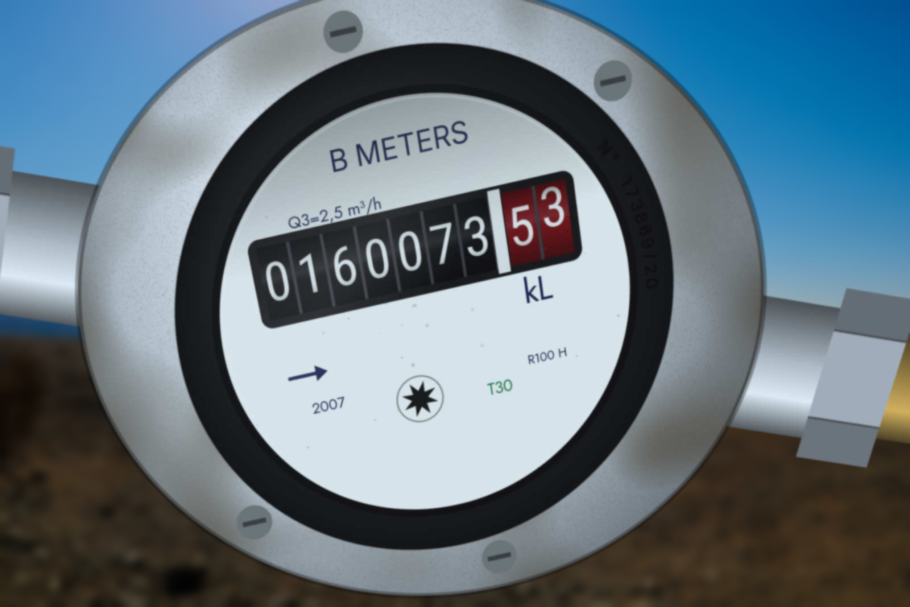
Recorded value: 160073.53 kL
